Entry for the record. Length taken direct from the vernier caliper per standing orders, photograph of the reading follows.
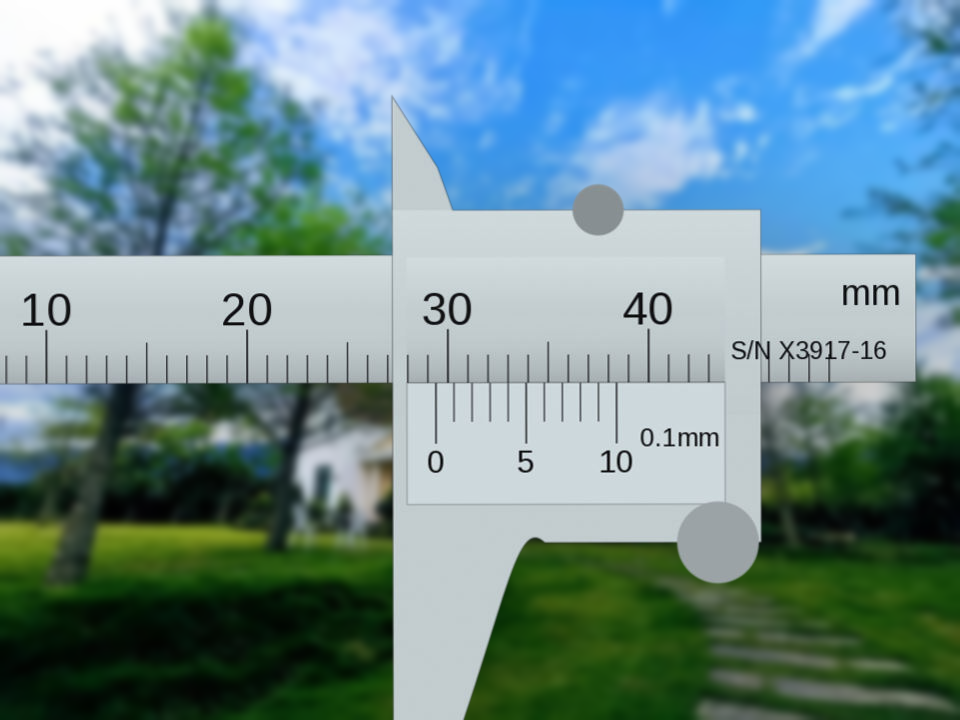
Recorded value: 29.4 mm
